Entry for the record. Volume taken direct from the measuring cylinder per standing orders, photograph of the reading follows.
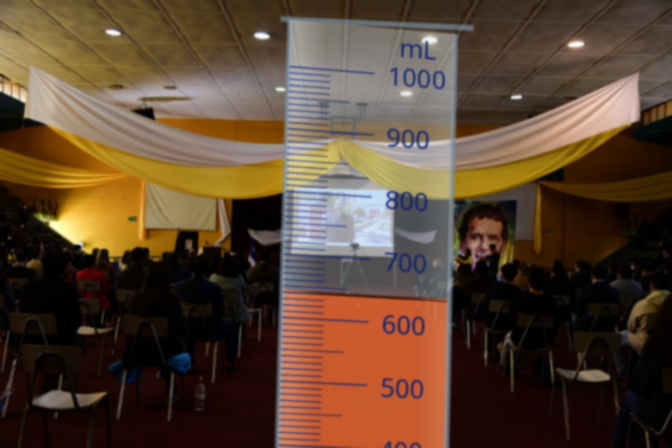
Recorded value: 640 mL
